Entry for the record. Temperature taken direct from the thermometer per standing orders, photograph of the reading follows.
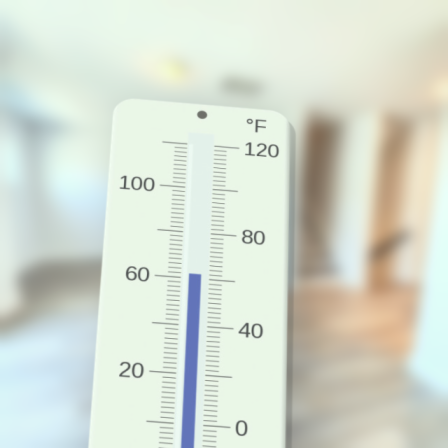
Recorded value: 62 °F
